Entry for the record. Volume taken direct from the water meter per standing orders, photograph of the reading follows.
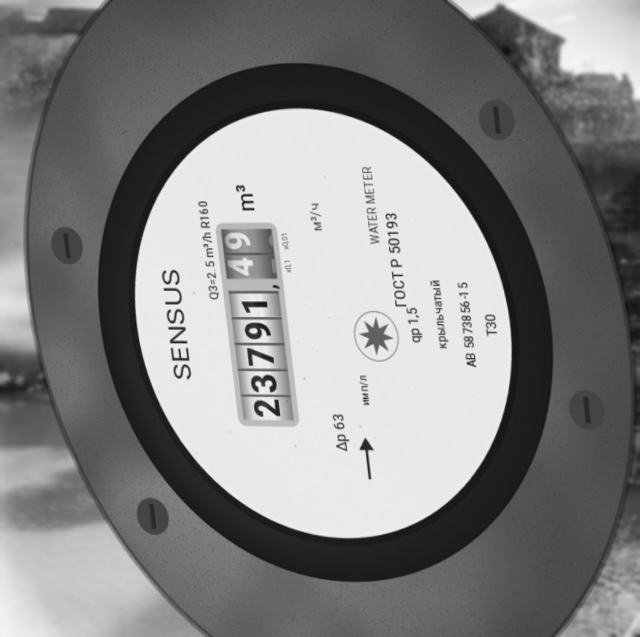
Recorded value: 23791.49 m³
